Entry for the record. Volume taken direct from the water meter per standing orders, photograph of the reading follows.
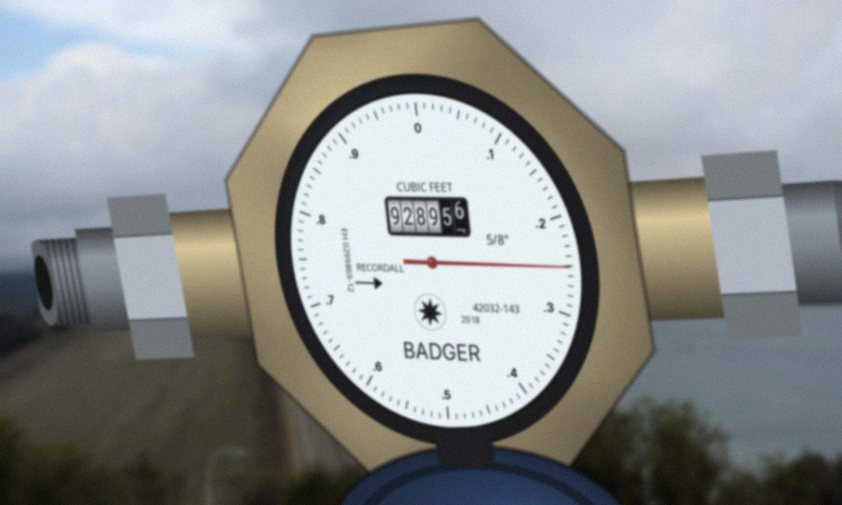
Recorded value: 928956.25 ft³
